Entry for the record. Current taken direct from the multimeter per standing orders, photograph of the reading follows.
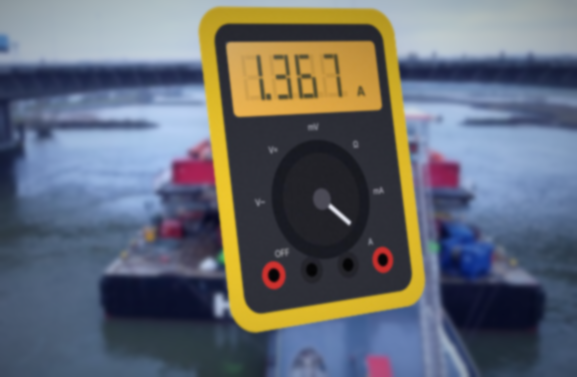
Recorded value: 1.367 A
